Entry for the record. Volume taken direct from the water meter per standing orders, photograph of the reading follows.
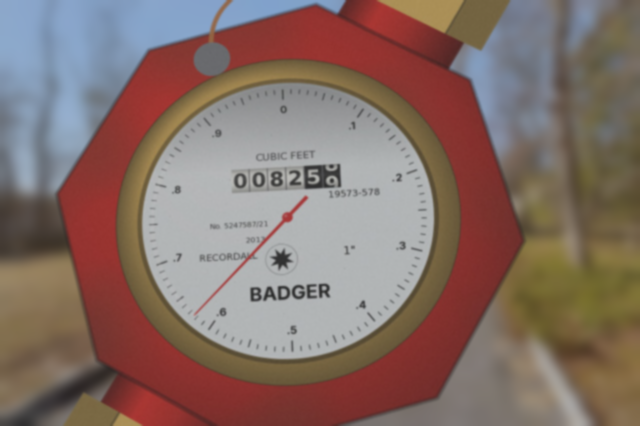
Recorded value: 8258.62 ft³
